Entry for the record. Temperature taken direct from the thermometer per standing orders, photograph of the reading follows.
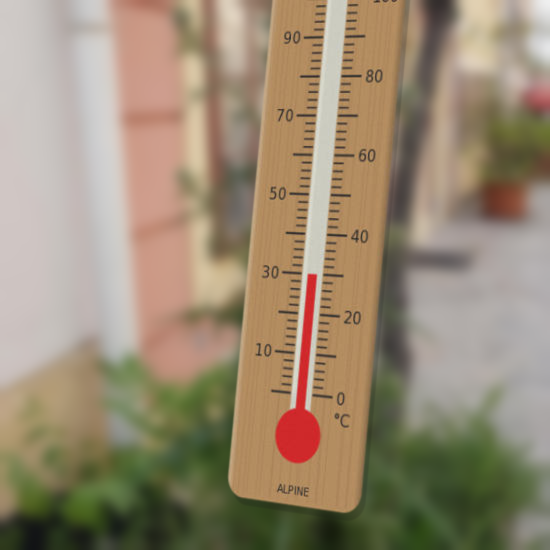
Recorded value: 30 °C
